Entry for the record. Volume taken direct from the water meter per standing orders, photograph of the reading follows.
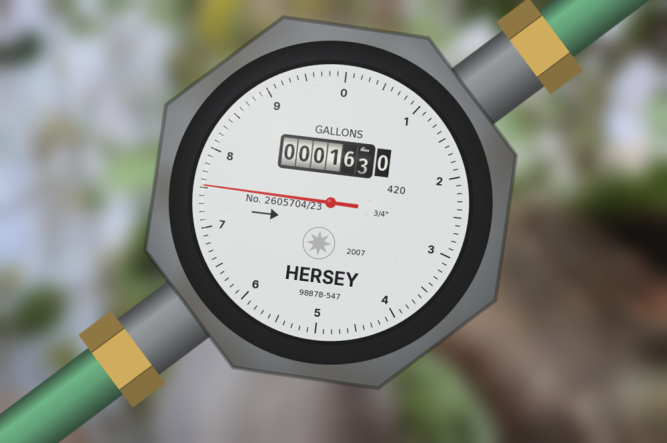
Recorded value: 1627.5 gal
